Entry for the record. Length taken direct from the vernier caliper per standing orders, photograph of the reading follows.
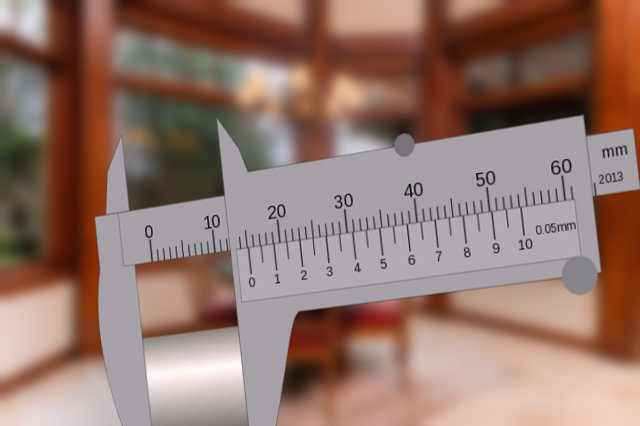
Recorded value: 15.2 mm
